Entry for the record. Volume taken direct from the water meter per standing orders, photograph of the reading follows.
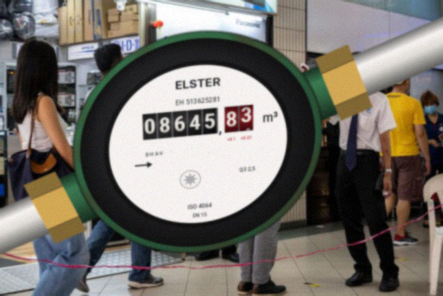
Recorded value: 8645.83 m³
